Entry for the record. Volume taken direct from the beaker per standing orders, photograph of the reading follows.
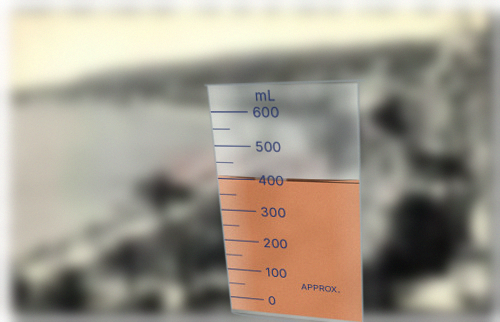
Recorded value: 400 mL
